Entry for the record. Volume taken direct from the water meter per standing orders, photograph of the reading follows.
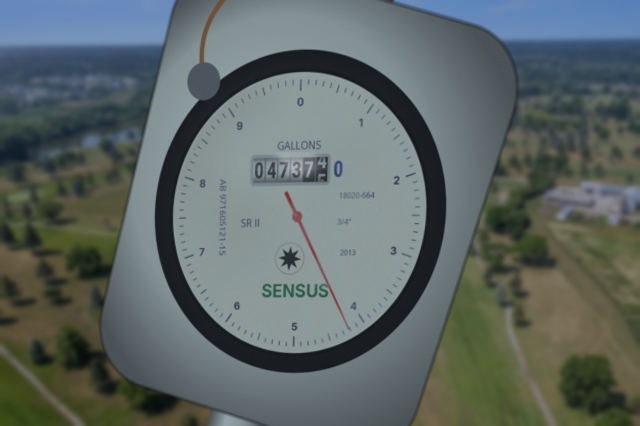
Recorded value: 473744.2 gal
